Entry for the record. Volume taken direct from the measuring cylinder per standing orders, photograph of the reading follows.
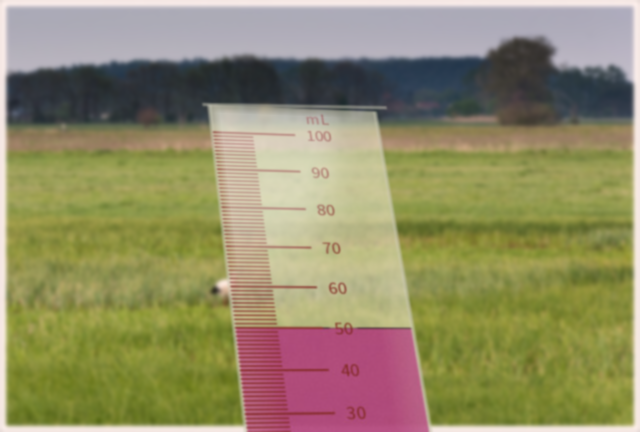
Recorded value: 50 mL
